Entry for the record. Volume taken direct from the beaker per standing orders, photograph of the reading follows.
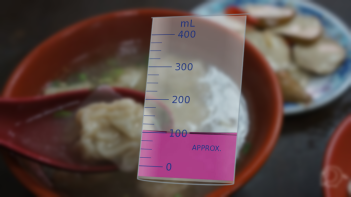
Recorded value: 100 mL
